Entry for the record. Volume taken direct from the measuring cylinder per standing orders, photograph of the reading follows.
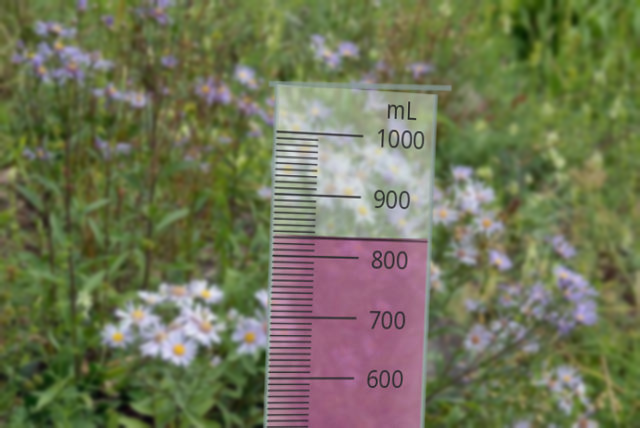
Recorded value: 830 mL
